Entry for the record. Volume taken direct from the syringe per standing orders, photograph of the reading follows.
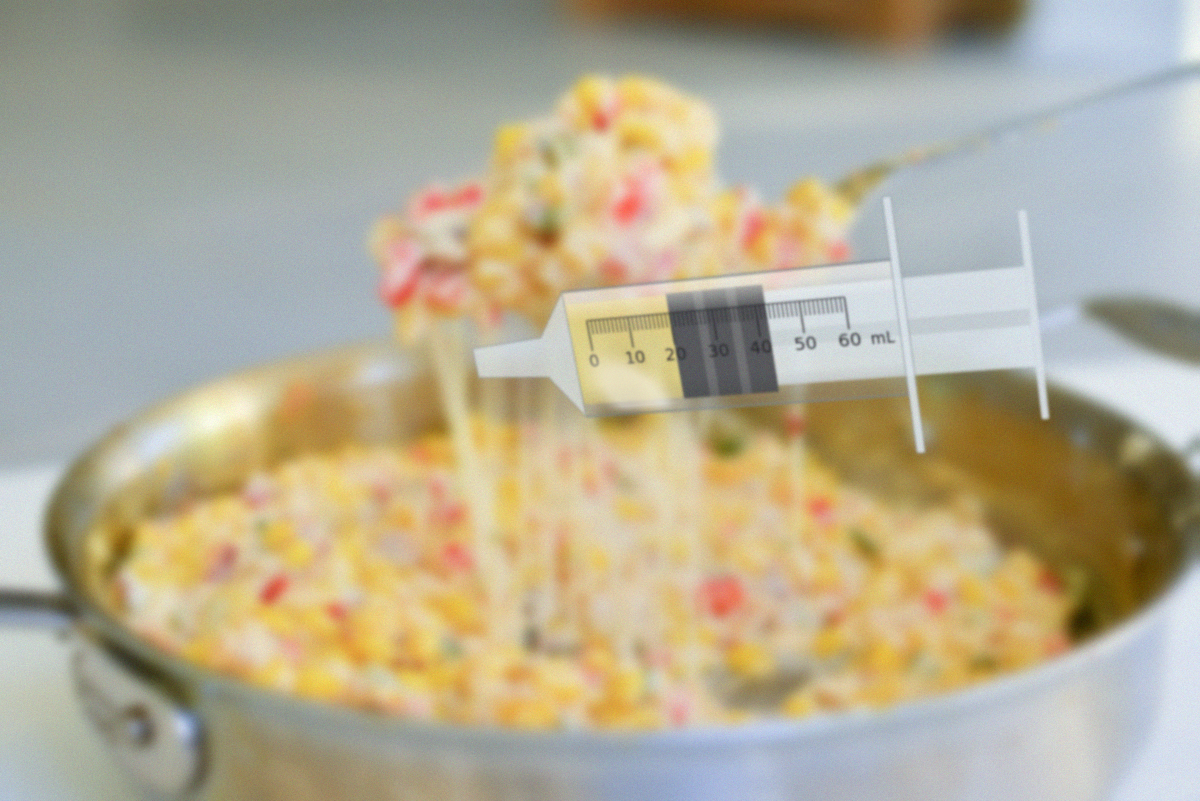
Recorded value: 20 mL
